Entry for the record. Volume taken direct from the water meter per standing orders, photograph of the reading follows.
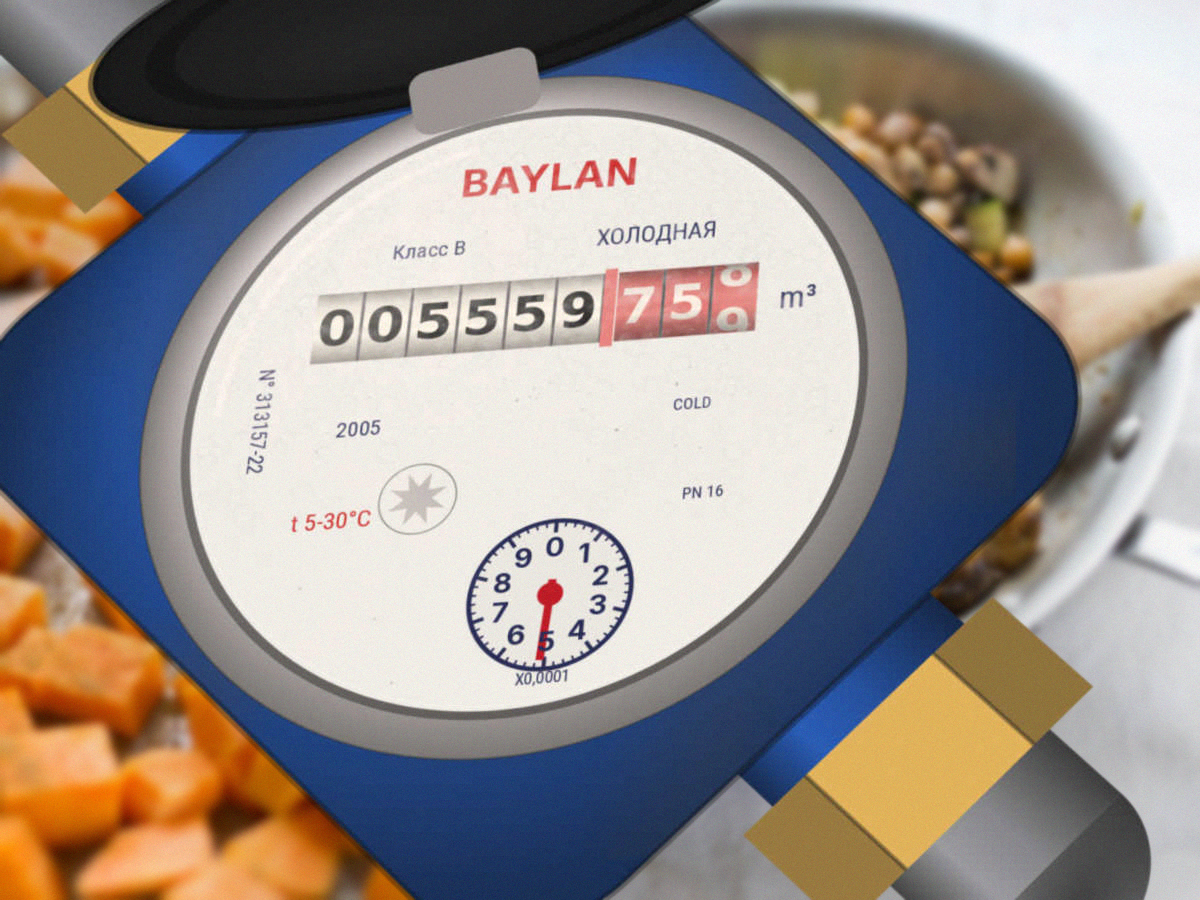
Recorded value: 5559.7585 m³
